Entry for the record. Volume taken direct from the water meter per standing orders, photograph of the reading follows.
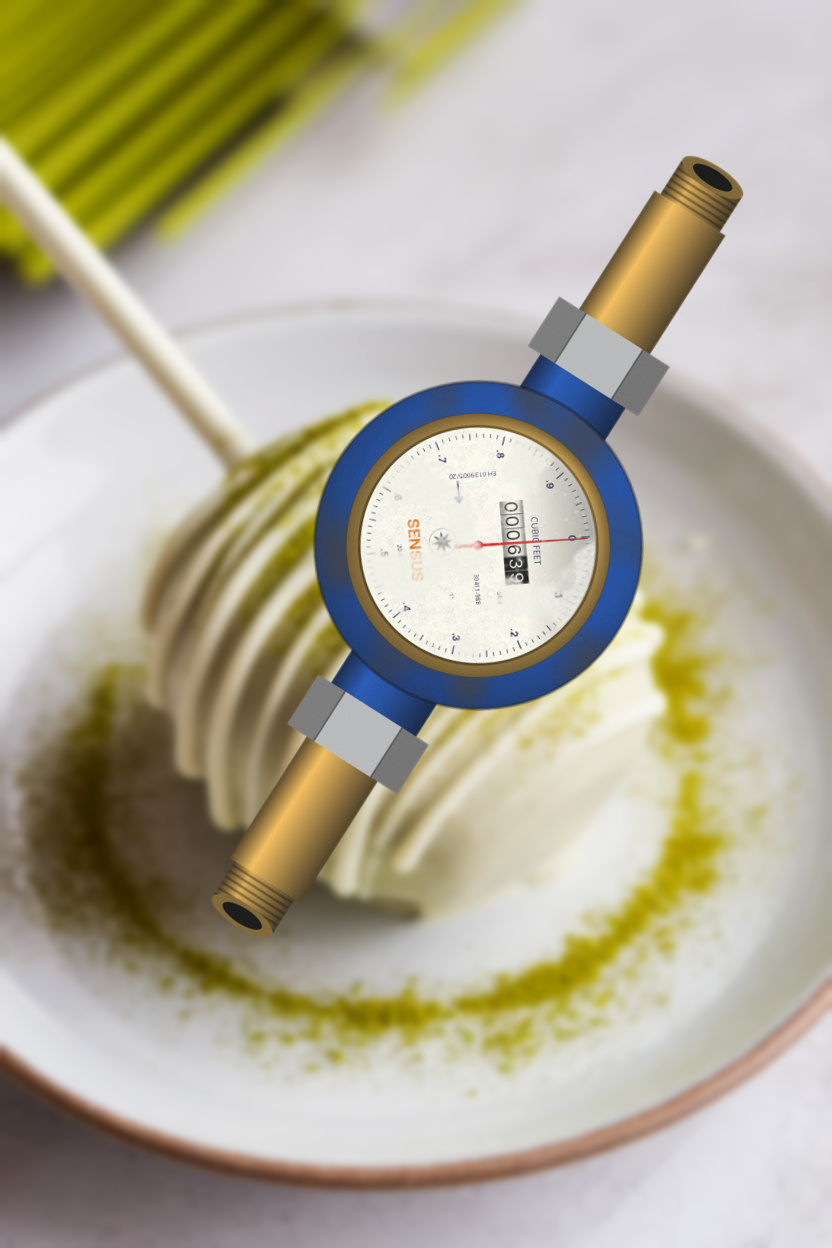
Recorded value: 639.00 ft³
